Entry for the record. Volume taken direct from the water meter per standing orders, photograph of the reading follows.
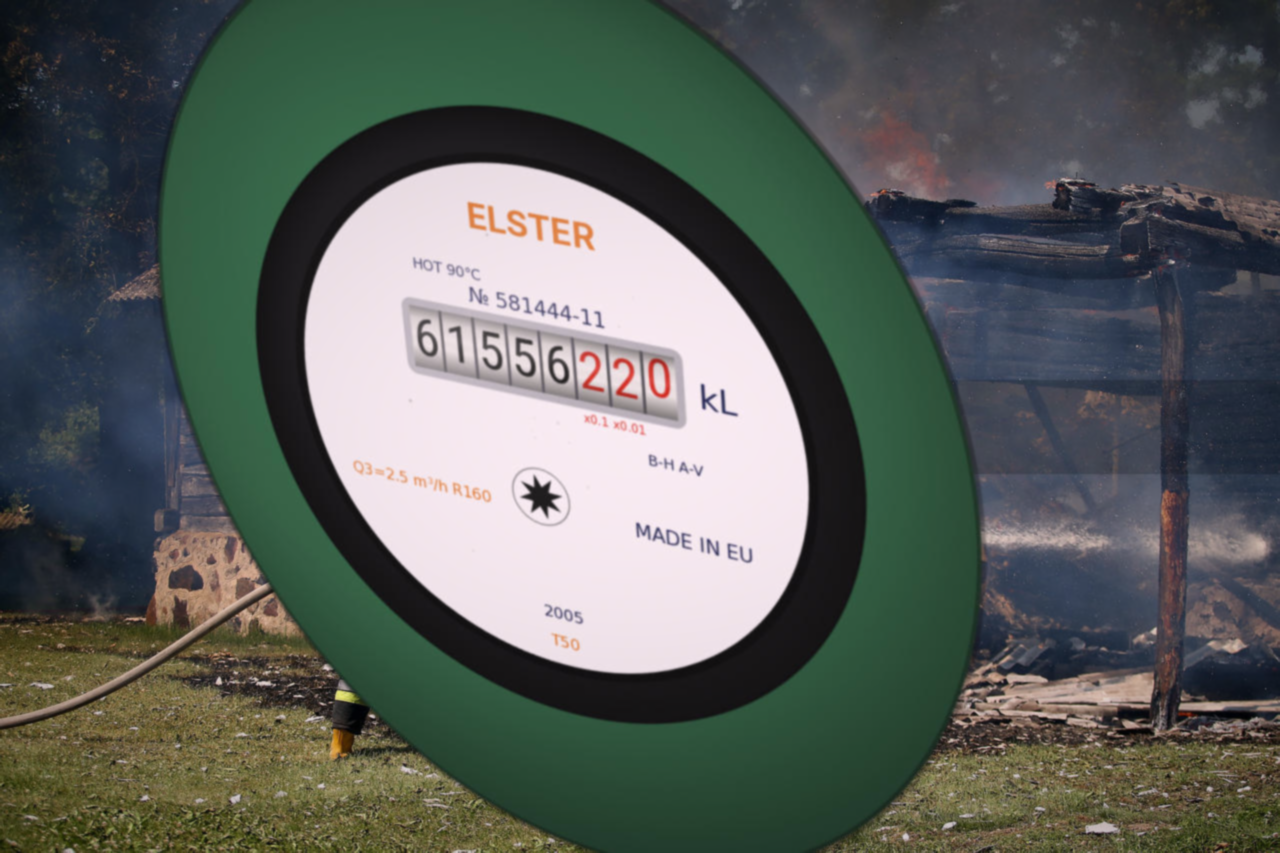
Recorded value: 61556.220 kL
